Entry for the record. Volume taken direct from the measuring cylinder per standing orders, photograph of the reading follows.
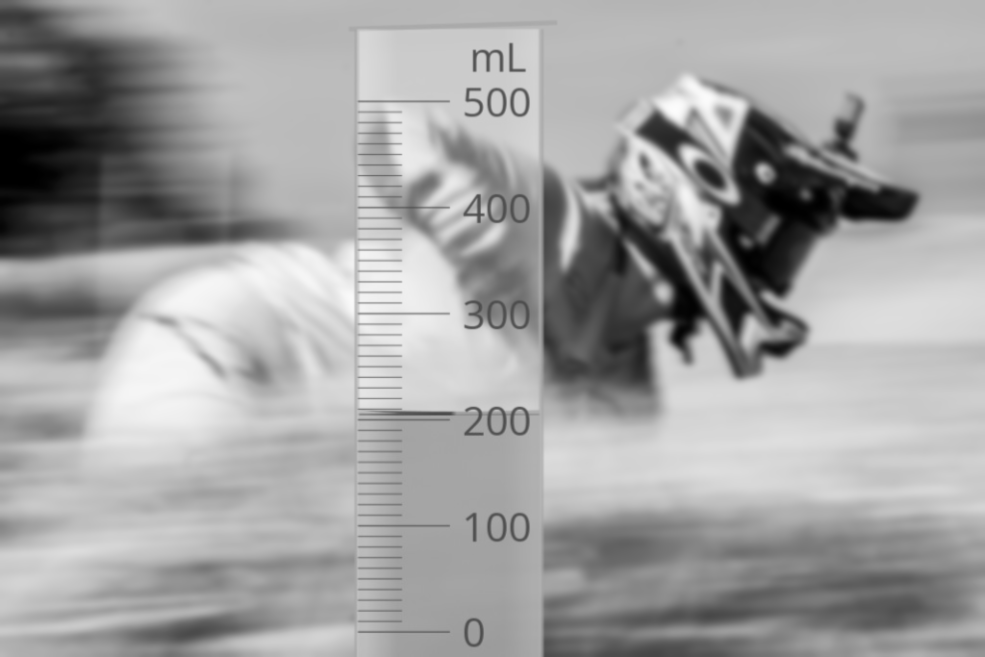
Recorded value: 205 mL
